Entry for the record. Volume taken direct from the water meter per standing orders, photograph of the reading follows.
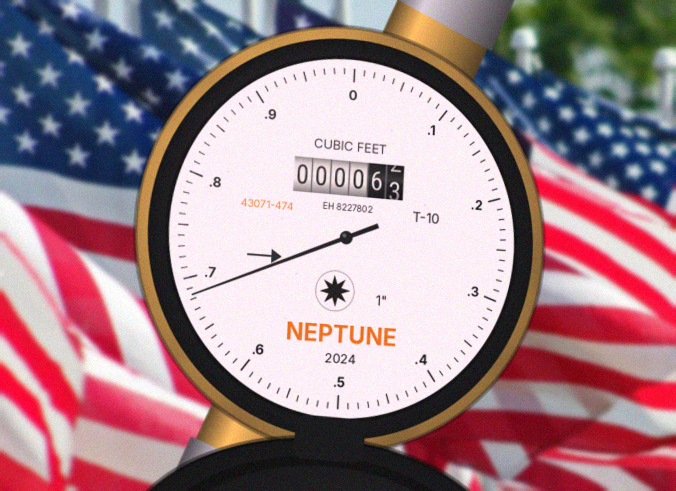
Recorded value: 62.68 ft³
